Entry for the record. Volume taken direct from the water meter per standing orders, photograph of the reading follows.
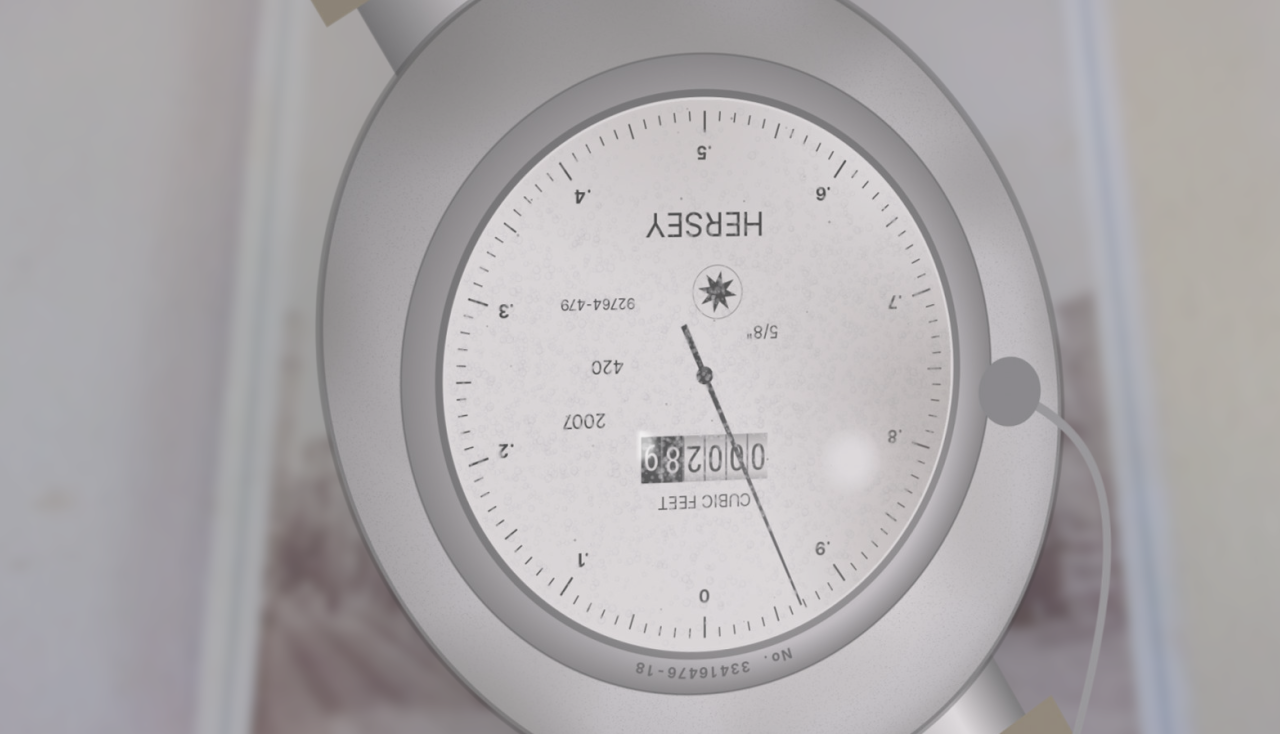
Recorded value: 288.93 ft³
